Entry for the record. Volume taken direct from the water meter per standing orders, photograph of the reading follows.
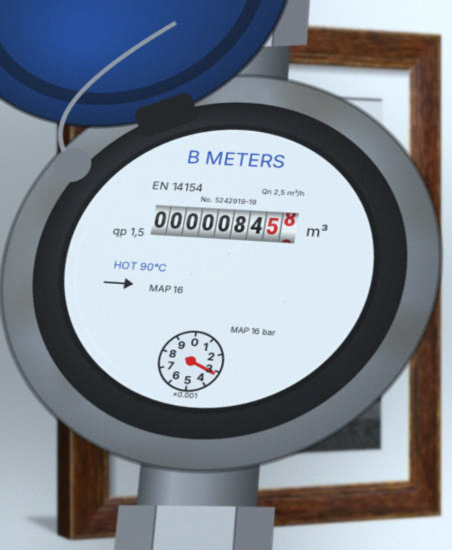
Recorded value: 84.583 m³
